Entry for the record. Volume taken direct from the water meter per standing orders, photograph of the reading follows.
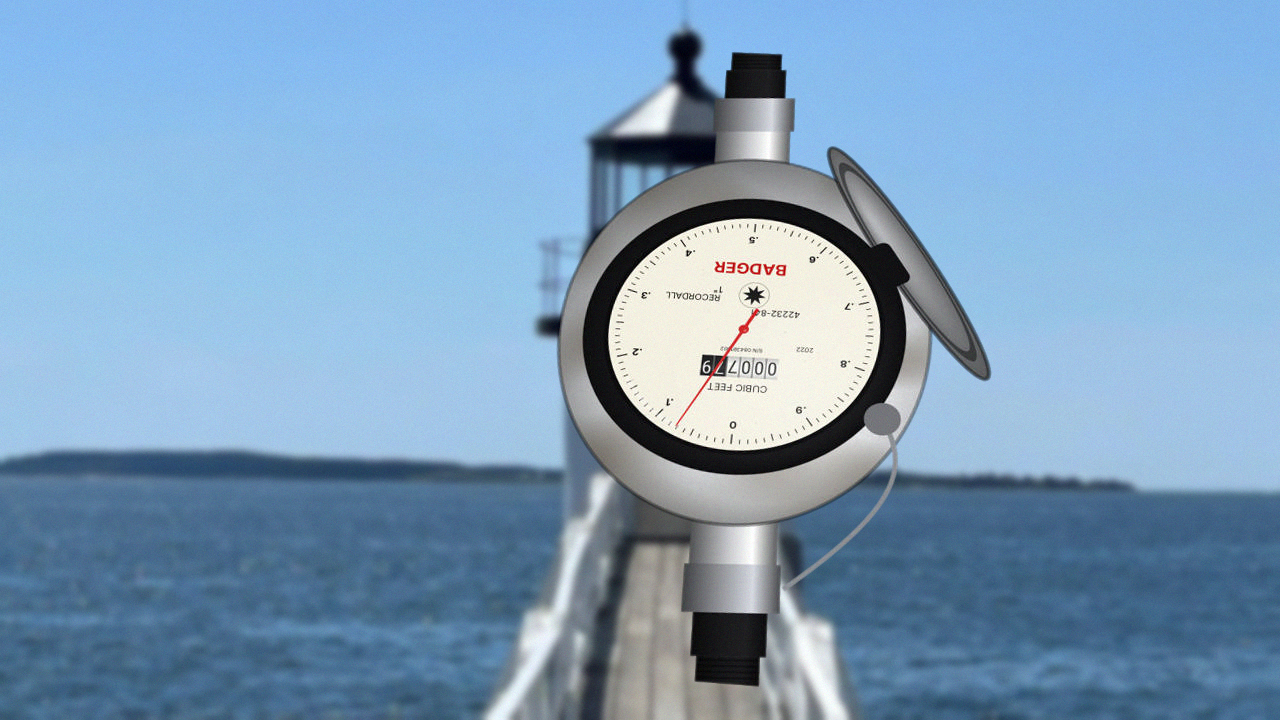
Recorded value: 779.07 ft³
